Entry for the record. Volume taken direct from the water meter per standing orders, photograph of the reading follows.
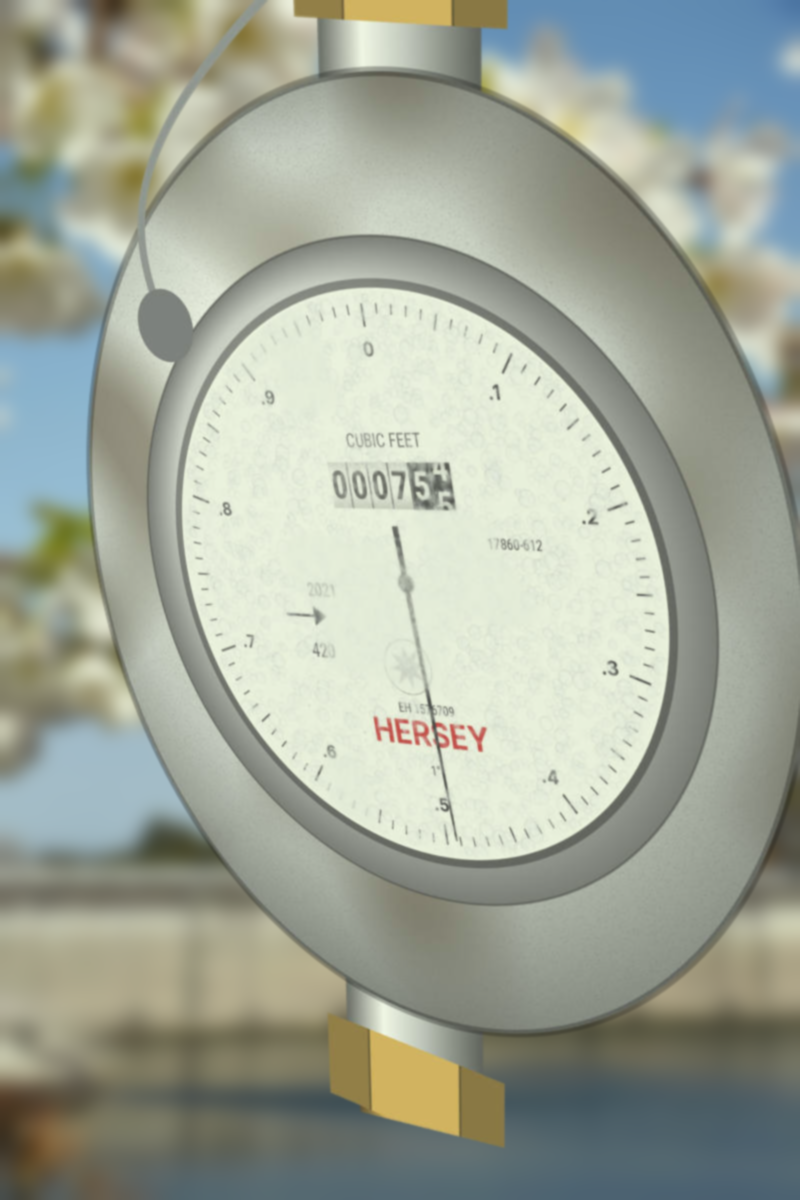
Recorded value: 754.49 ft³
